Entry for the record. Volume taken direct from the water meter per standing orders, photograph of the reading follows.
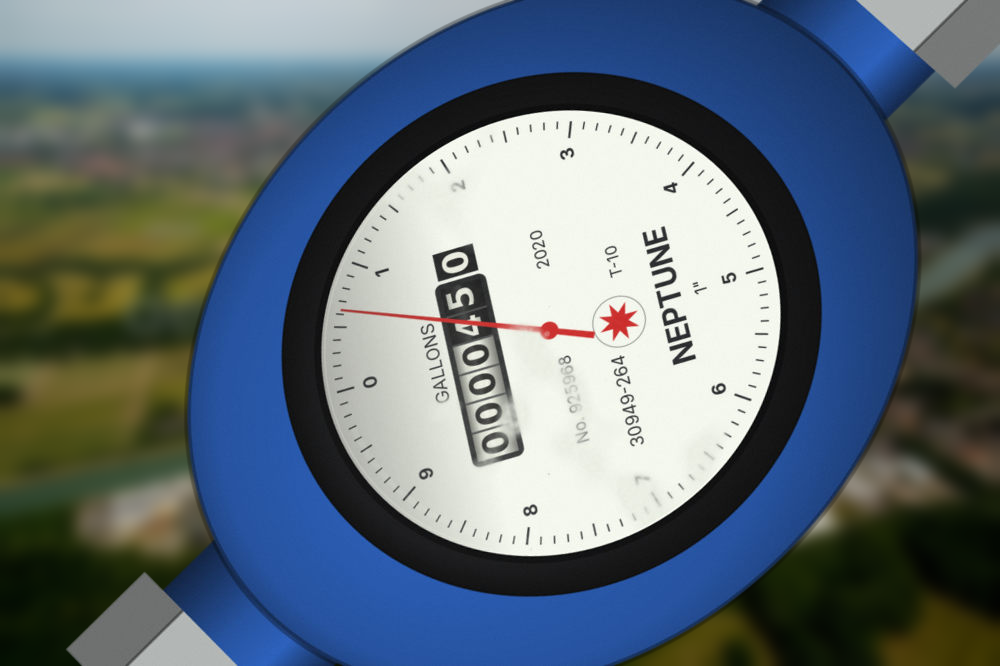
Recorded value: 450.6 gal
